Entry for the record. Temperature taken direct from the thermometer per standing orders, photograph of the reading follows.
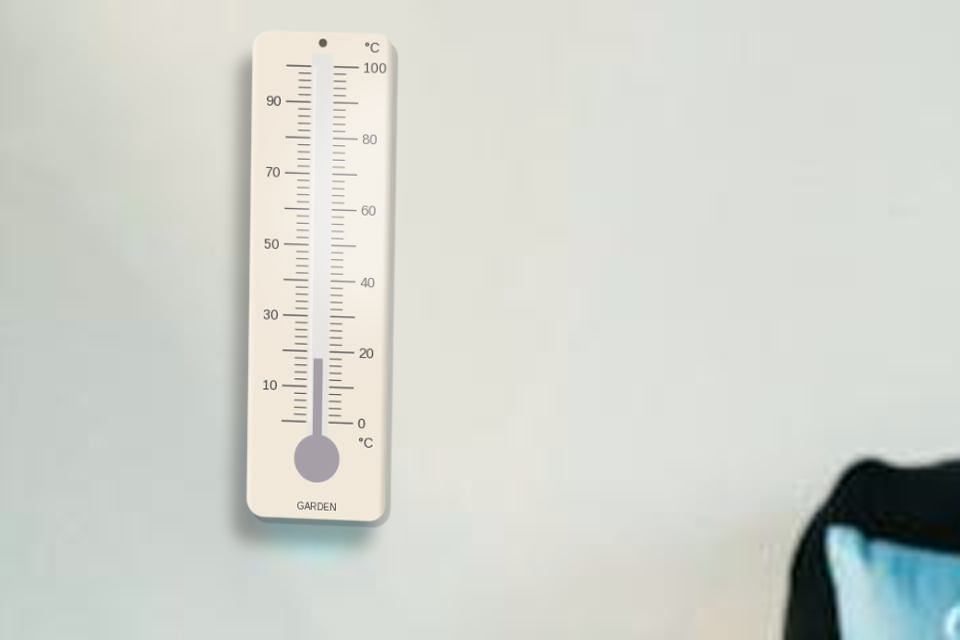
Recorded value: 18 °C
